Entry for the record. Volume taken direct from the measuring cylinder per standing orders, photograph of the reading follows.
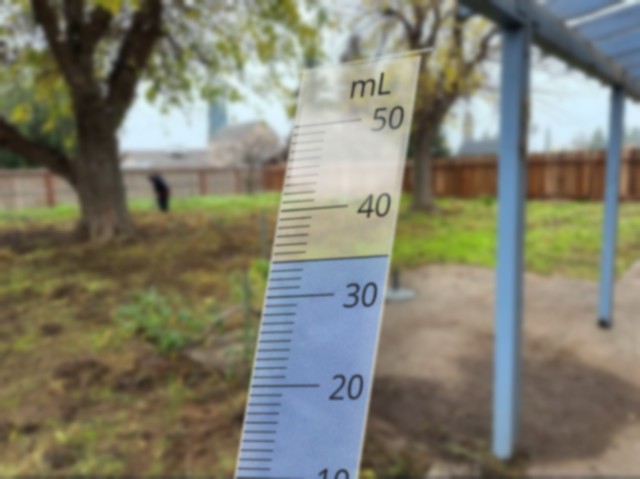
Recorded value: 34 mL
